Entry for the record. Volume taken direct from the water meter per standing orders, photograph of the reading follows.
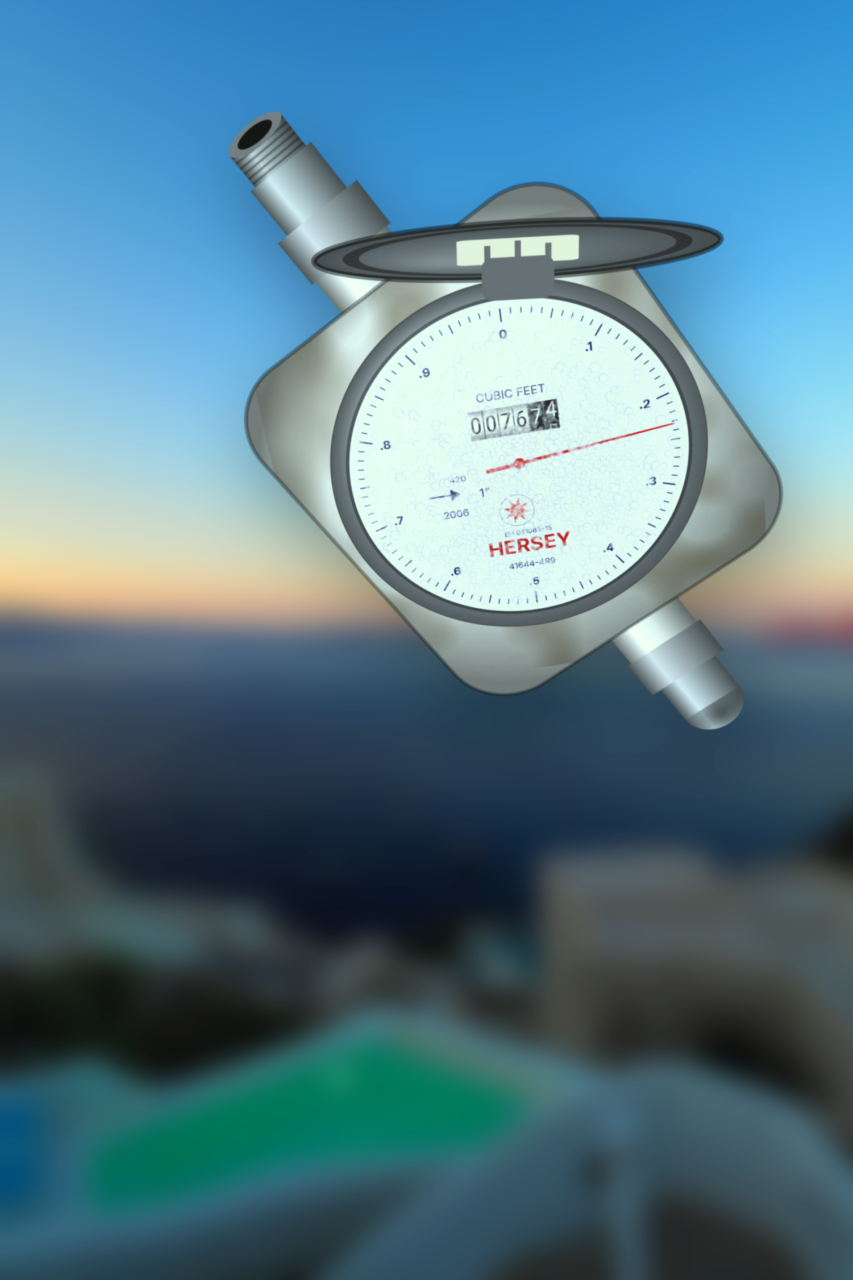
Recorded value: 7674.23 ft³
